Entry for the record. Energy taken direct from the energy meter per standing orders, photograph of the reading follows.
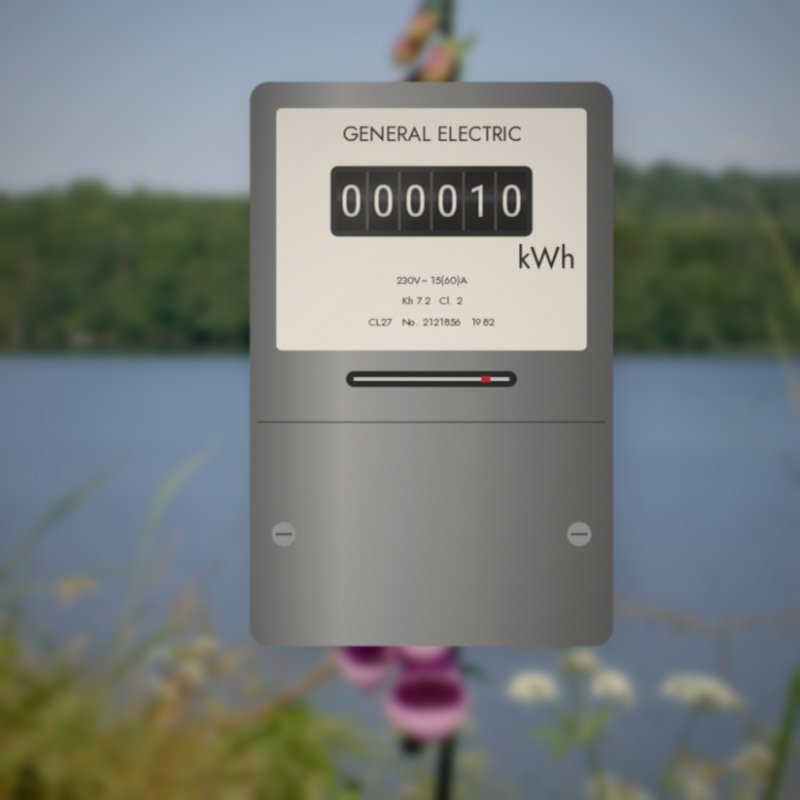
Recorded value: 10 kWh
